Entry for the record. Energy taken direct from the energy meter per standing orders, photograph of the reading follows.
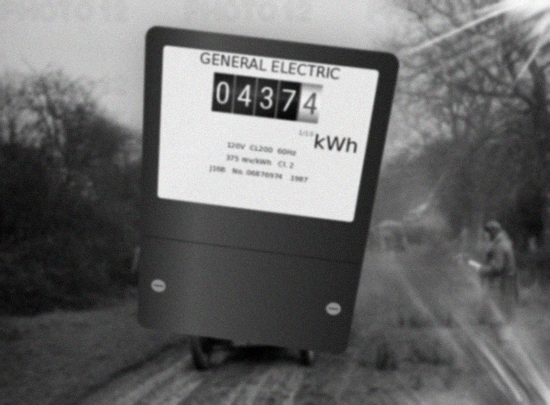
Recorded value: 437.4 kWh
